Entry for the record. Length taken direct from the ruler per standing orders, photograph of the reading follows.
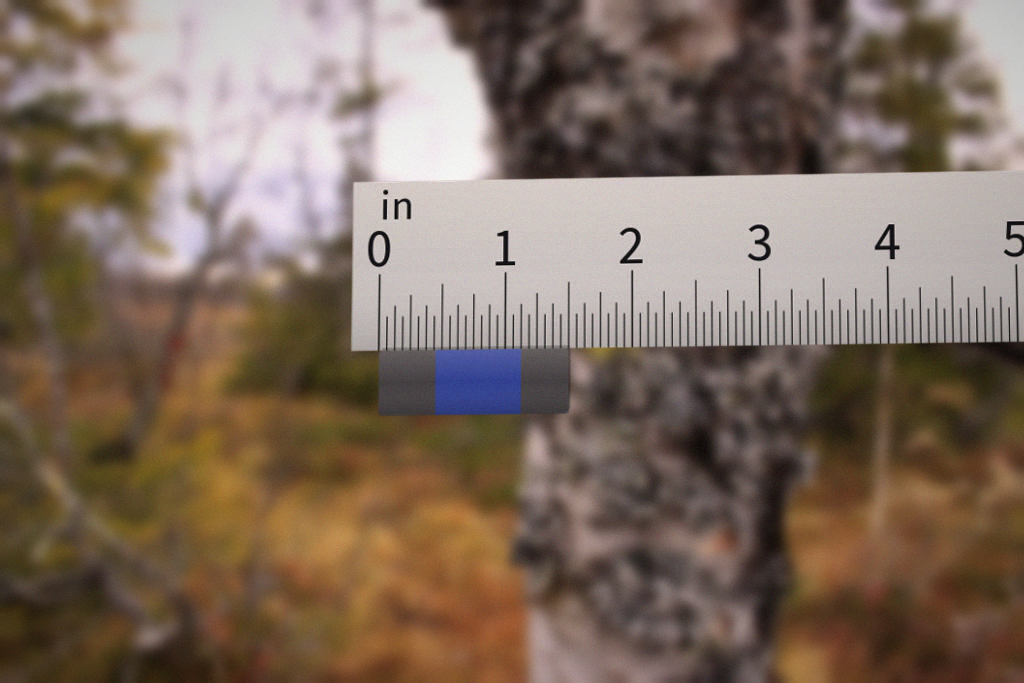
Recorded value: 1.5 in
